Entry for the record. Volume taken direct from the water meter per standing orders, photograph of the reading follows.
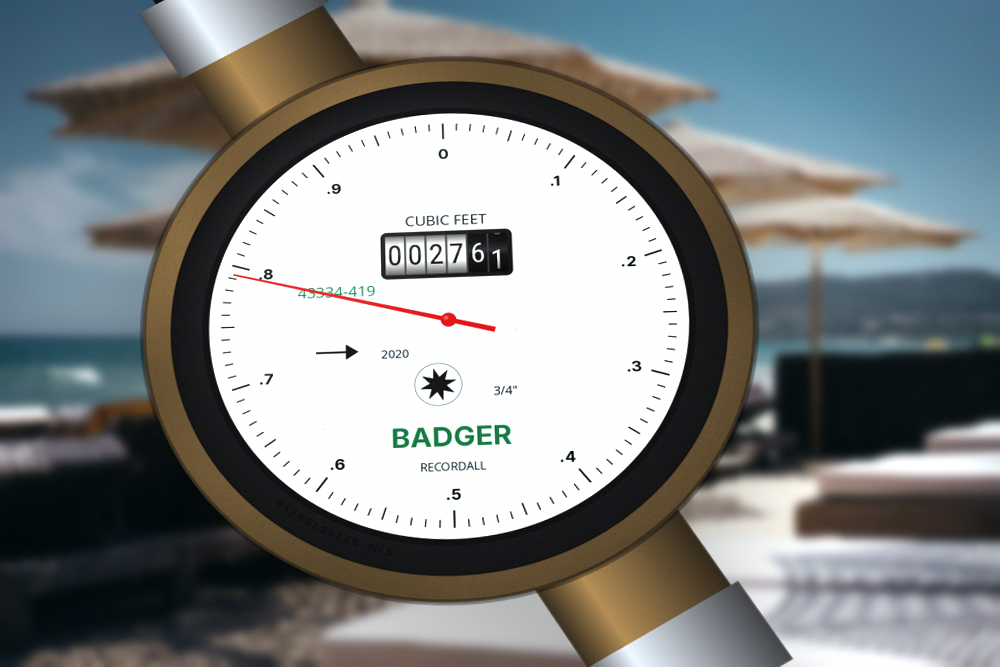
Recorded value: 2760.79 ft³
